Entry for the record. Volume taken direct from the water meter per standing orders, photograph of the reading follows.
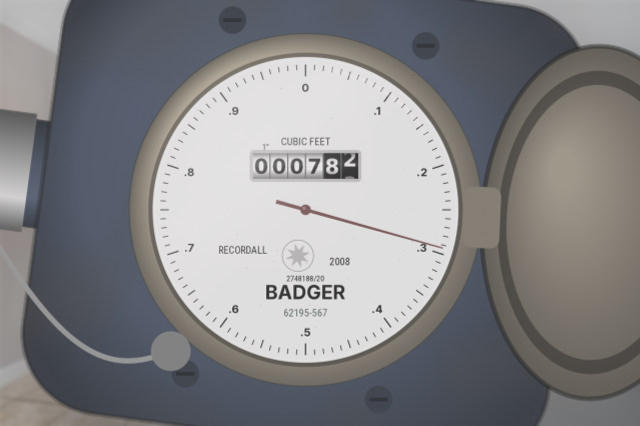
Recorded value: 782.29 ft³
